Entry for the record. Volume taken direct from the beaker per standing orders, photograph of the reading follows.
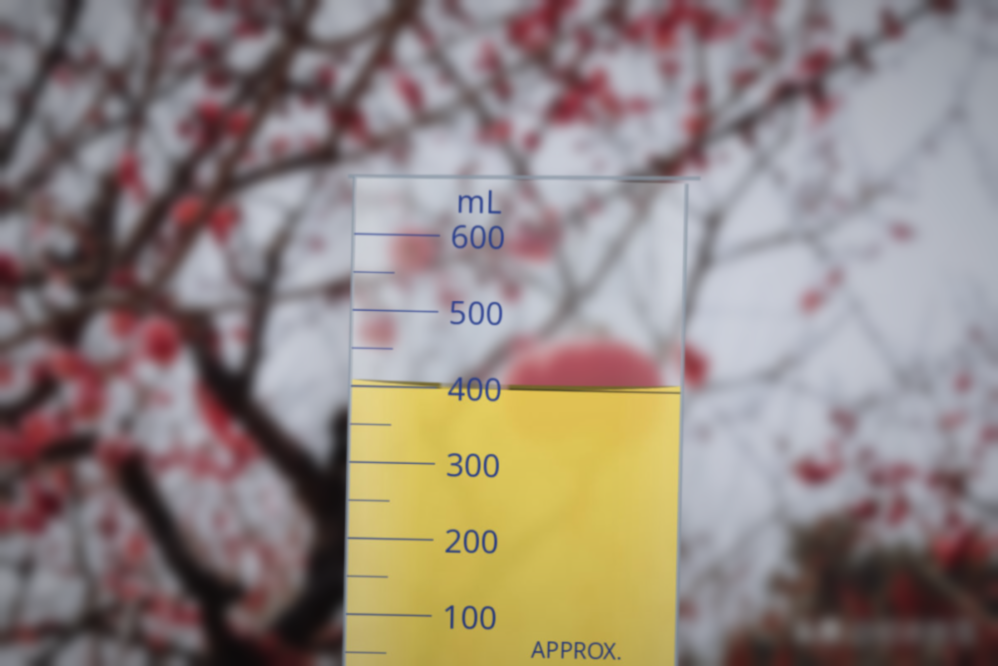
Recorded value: 400 mL
